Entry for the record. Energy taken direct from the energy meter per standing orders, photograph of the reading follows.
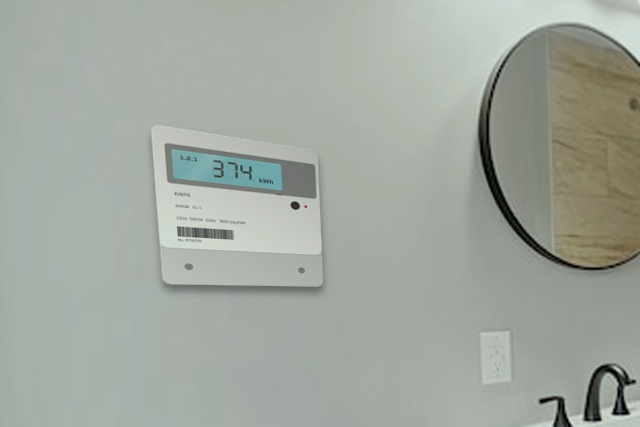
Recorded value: 374 kWh
